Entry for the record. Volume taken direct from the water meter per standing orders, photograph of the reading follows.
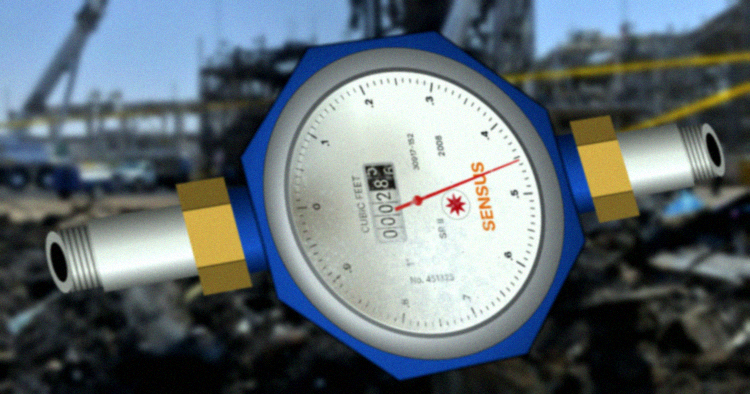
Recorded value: 285.45 ft³
